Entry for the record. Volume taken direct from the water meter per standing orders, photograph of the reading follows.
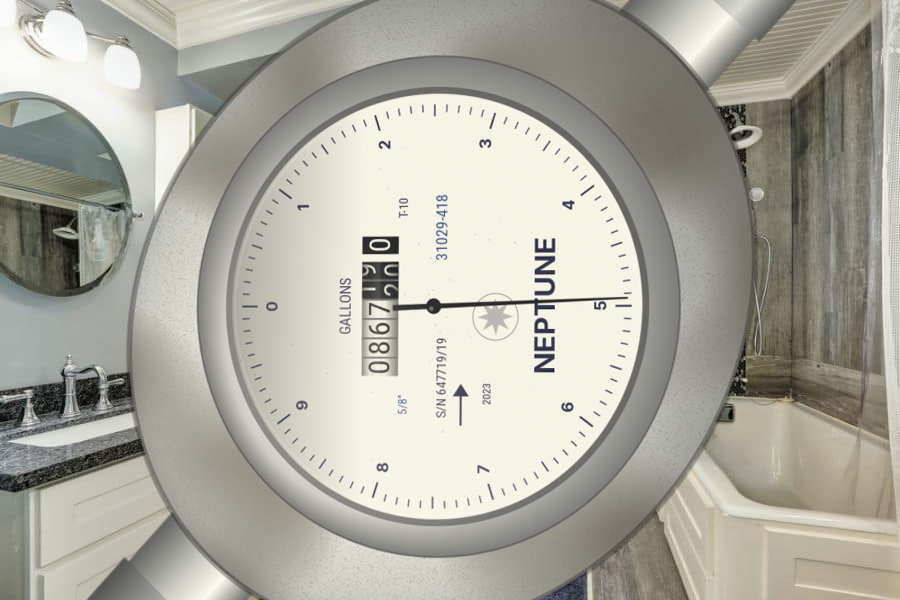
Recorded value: 867194.9 gal
